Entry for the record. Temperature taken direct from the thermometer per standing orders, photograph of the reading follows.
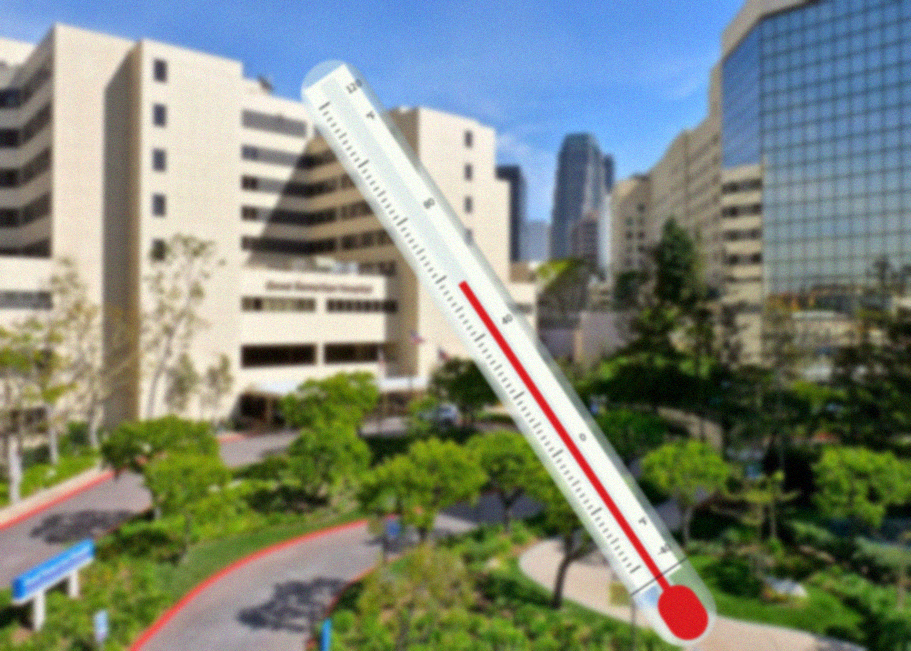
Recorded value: 56 °F
